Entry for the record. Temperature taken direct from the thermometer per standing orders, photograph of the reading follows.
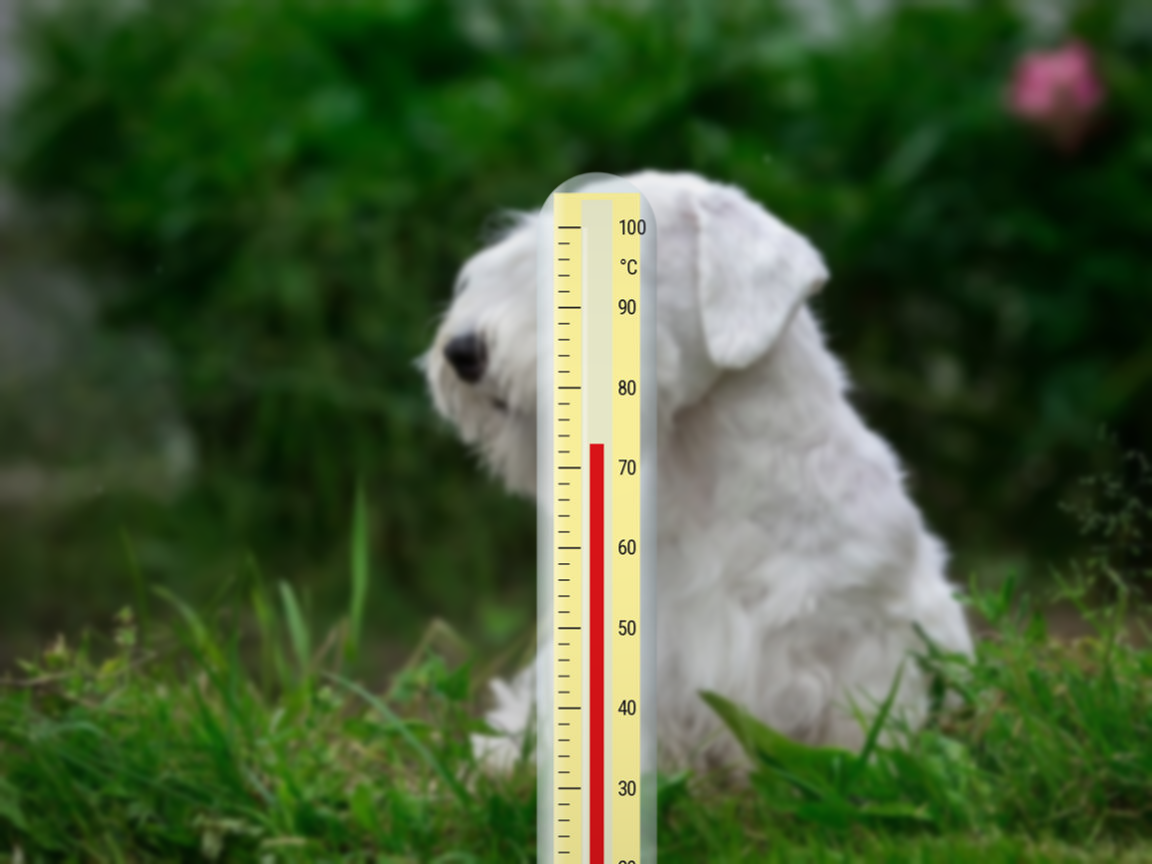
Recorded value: 73 °C
